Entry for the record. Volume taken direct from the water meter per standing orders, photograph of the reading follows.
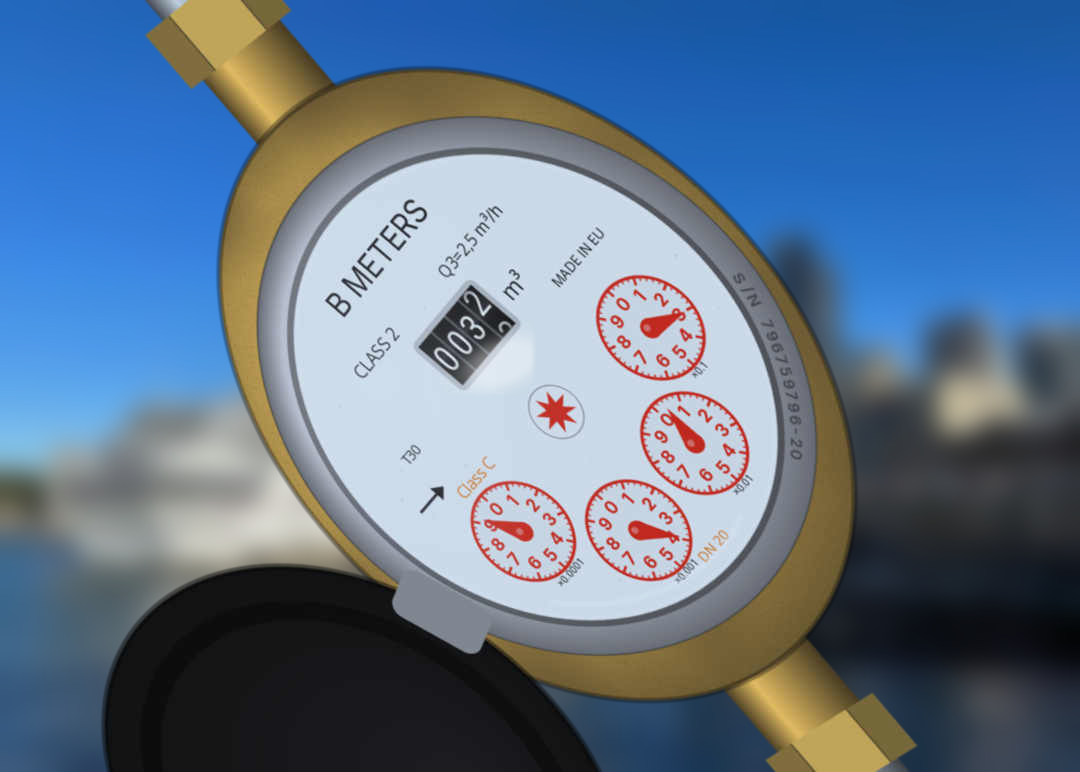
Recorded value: 32.3039 m³
